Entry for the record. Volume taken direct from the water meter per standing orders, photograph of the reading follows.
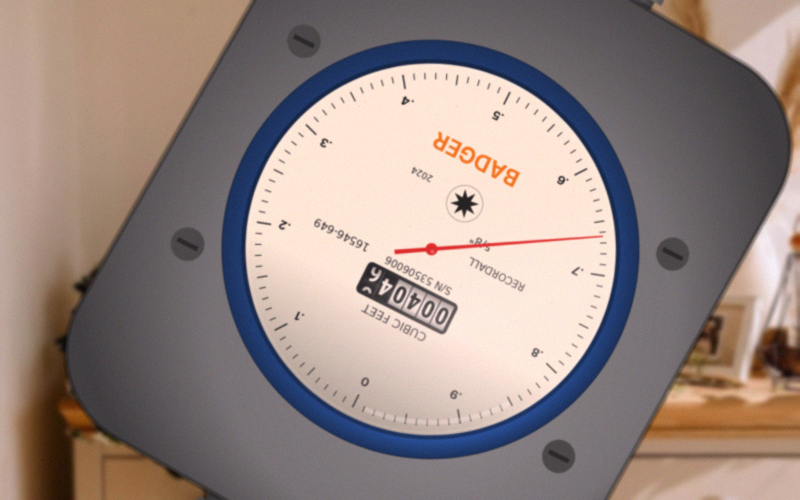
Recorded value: 4045.66 ft³
